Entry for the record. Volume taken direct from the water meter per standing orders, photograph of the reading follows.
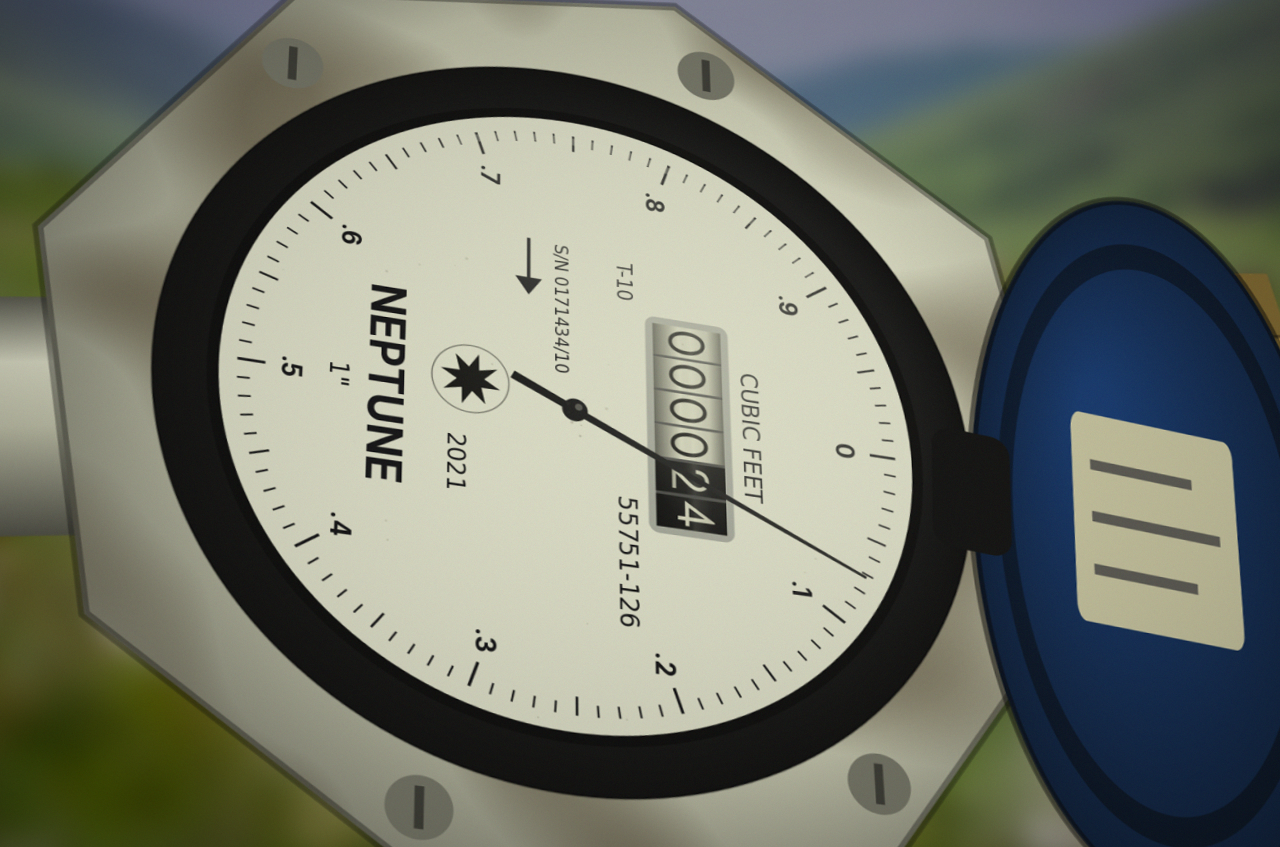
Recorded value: 24.07 ft³
